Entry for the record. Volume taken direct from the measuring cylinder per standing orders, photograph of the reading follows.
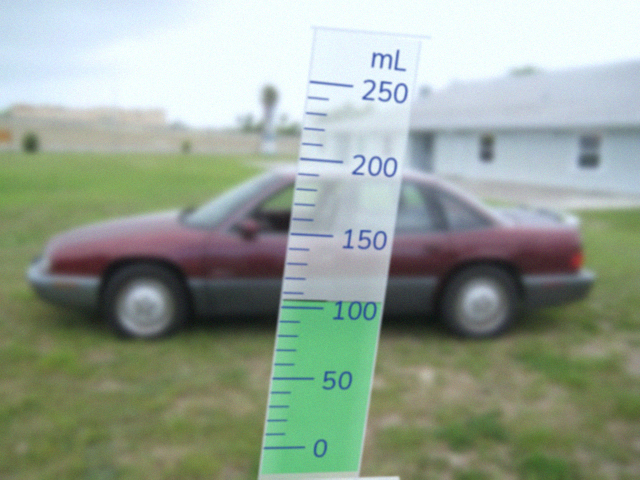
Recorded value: 105 mL
